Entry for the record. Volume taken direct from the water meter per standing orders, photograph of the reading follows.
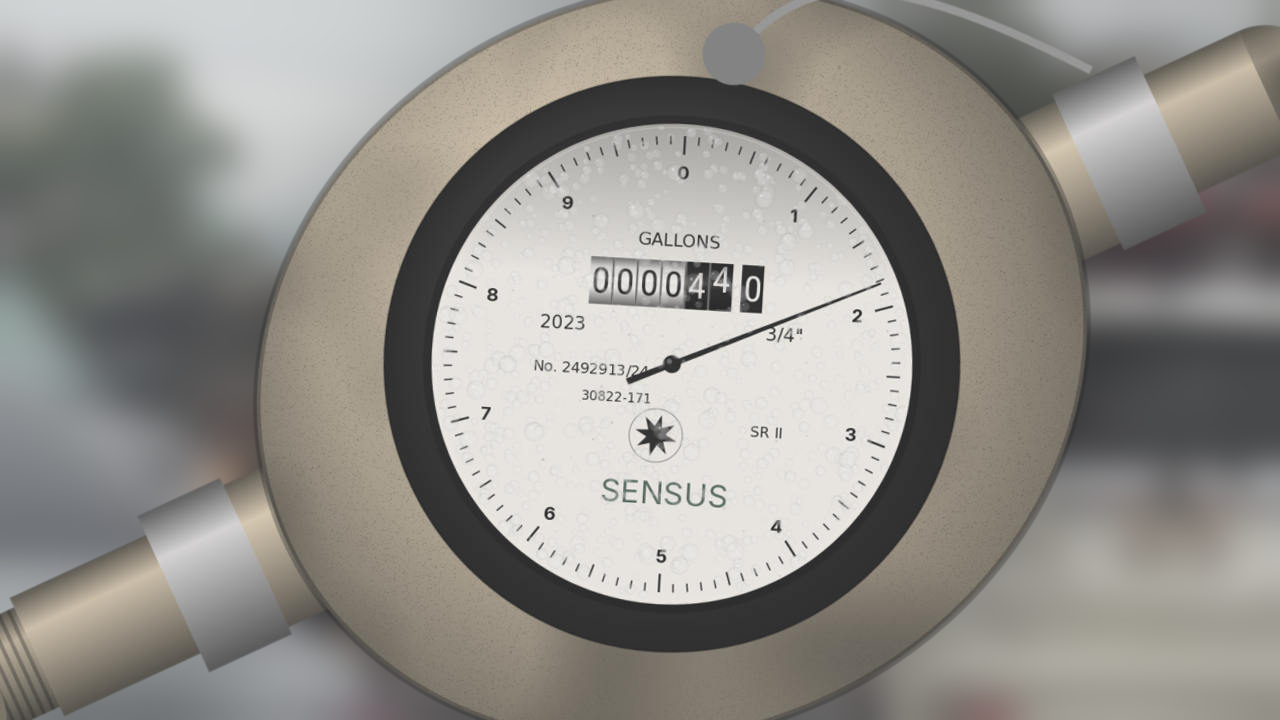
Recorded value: 441.8 gal
